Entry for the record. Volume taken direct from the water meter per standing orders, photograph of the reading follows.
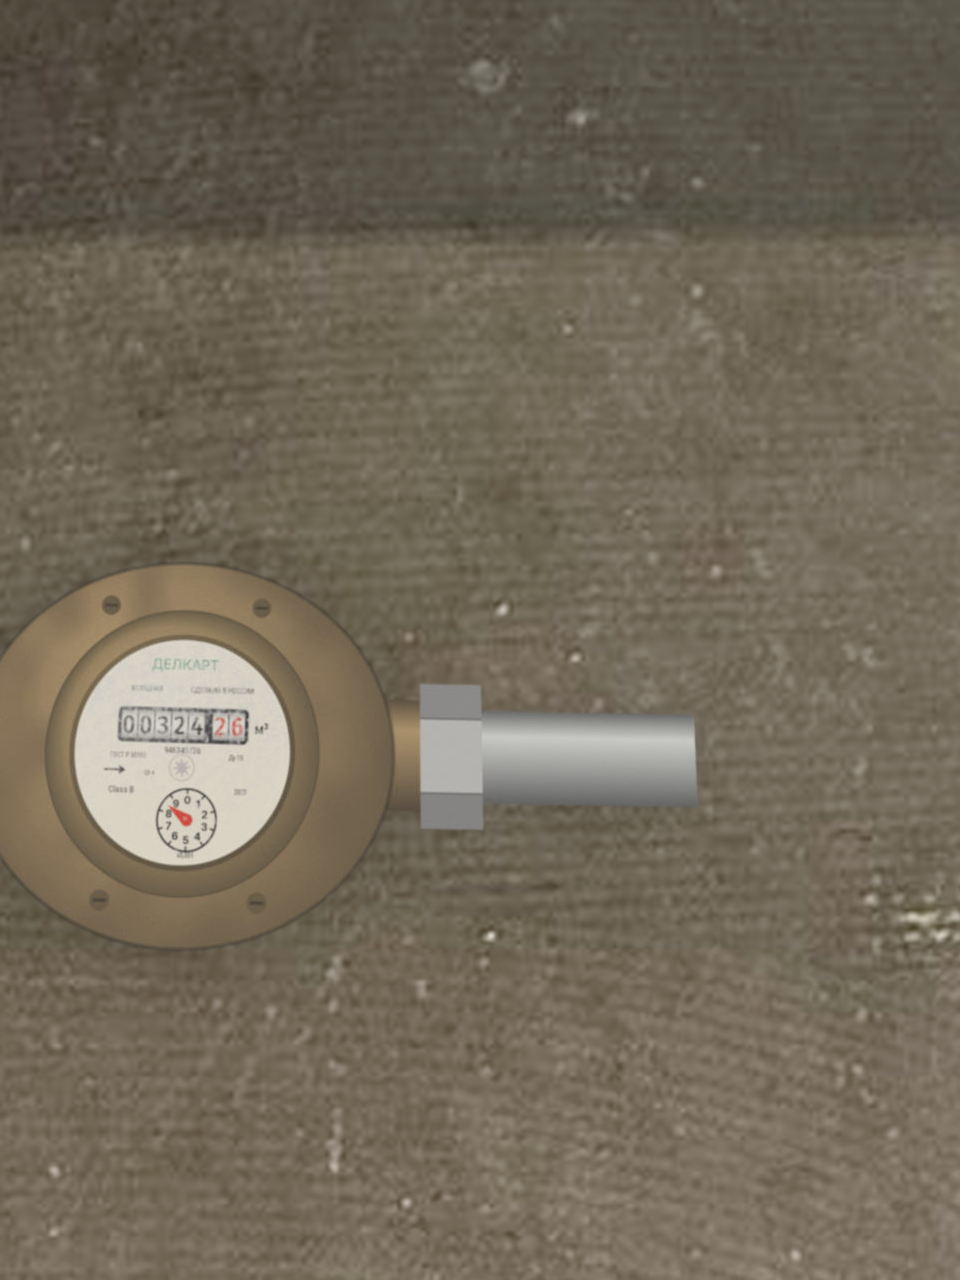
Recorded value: 324.268 m³
